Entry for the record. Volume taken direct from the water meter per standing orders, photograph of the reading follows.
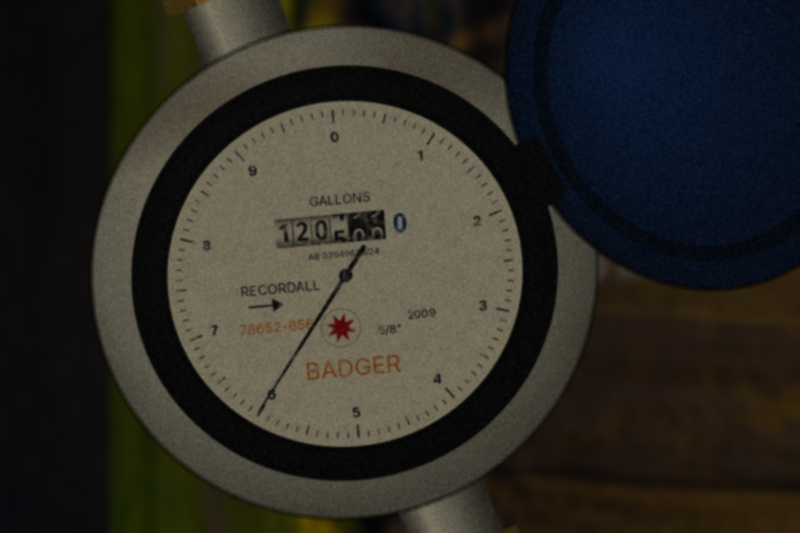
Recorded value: 1204996.0 gal
